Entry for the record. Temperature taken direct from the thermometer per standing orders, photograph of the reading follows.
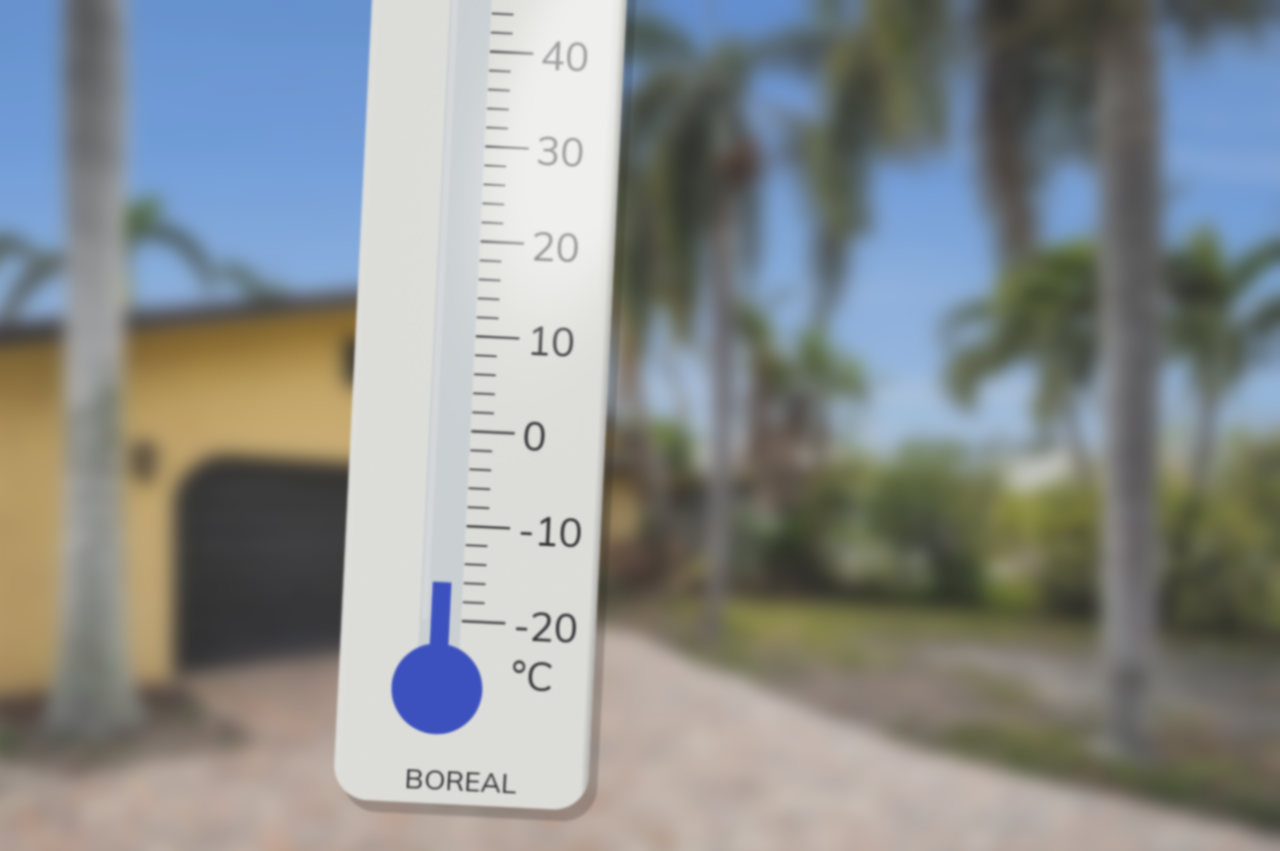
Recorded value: -16 °C
